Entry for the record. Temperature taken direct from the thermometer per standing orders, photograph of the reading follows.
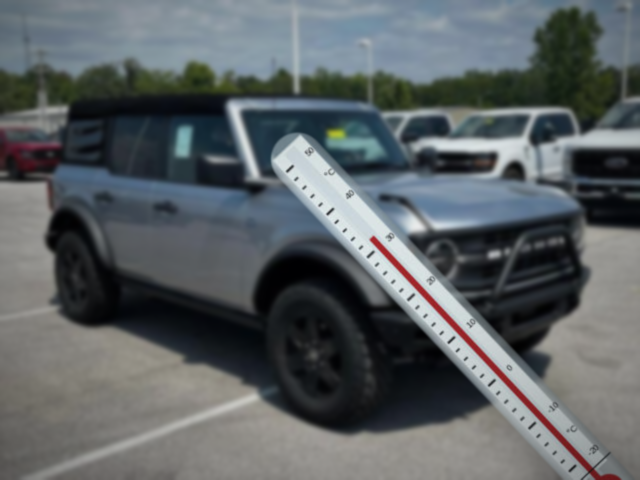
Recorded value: 32 °C
